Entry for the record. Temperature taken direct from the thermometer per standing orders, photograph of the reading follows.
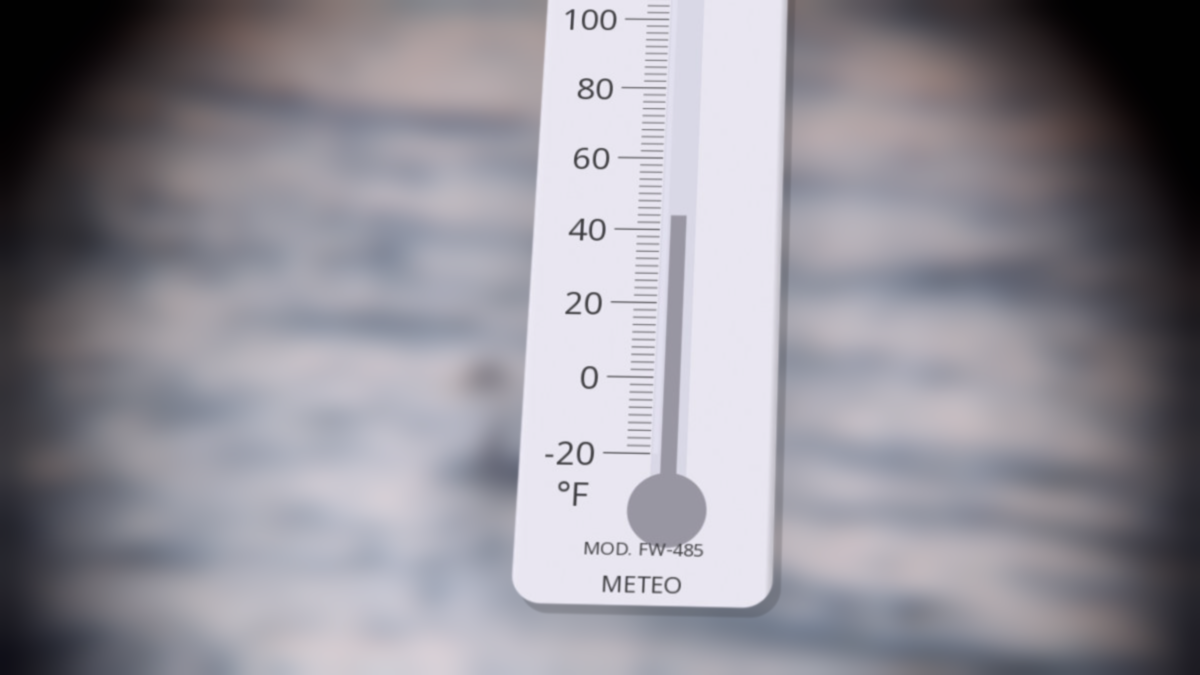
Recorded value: 44 °F
